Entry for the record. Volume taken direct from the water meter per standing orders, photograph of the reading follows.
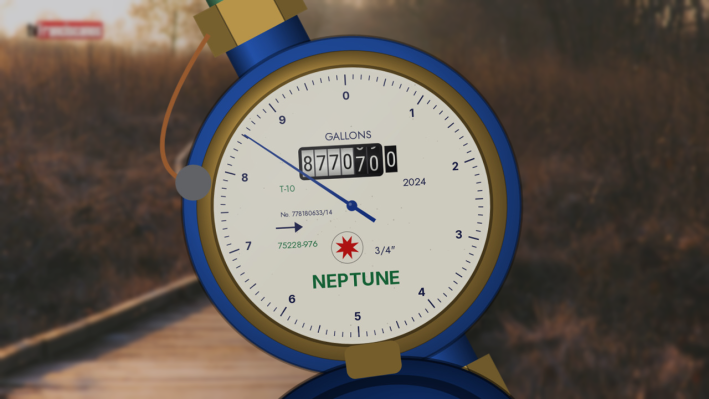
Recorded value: 8770698.5 gal
